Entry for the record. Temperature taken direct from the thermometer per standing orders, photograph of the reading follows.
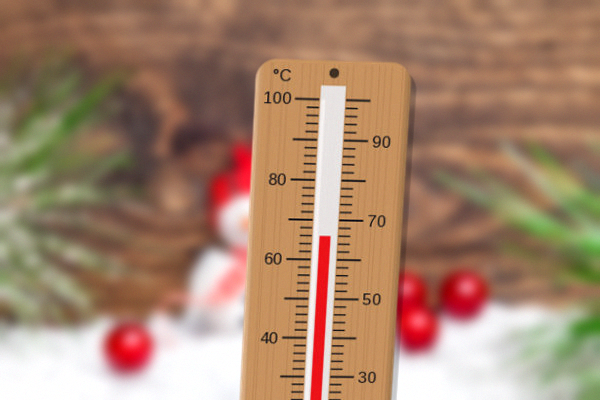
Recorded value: 66 °C
